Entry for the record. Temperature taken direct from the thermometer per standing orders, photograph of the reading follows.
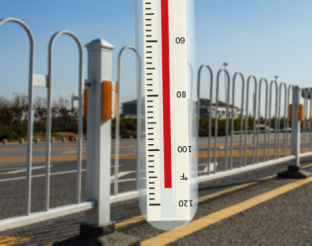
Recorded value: 114 °F
